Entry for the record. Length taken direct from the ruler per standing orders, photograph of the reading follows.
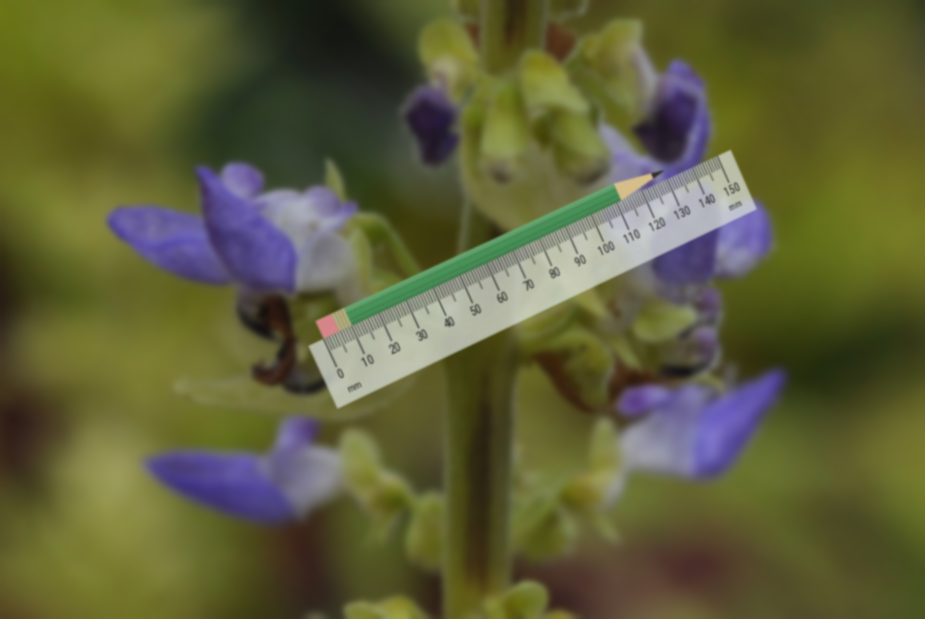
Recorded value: 130 mm
